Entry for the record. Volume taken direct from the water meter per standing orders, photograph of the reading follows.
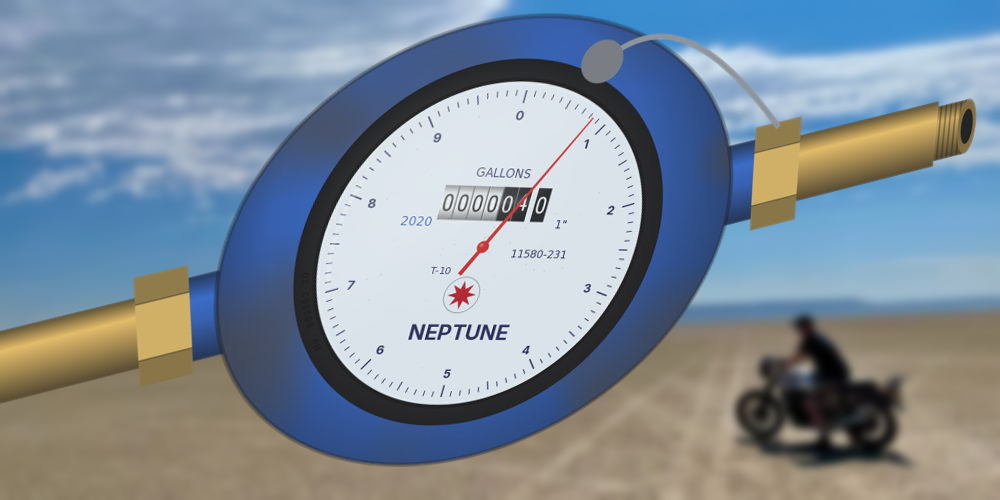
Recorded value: 40.8 gal
